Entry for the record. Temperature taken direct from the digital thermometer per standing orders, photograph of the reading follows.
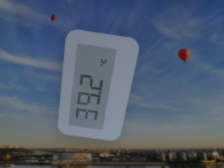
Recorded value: 39.2 °C
